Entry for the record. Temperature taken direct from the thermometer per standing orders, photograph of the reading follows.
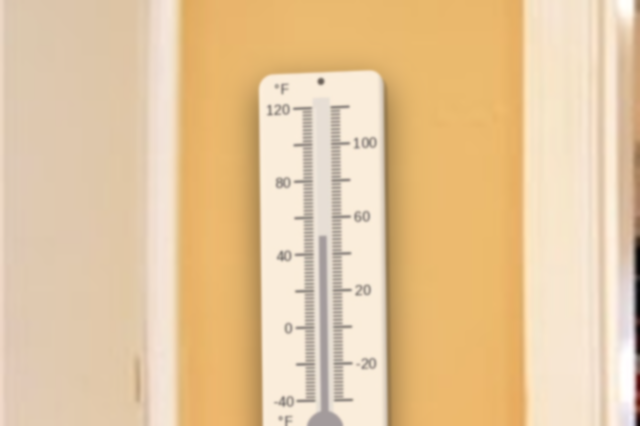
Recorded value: 50 °F
